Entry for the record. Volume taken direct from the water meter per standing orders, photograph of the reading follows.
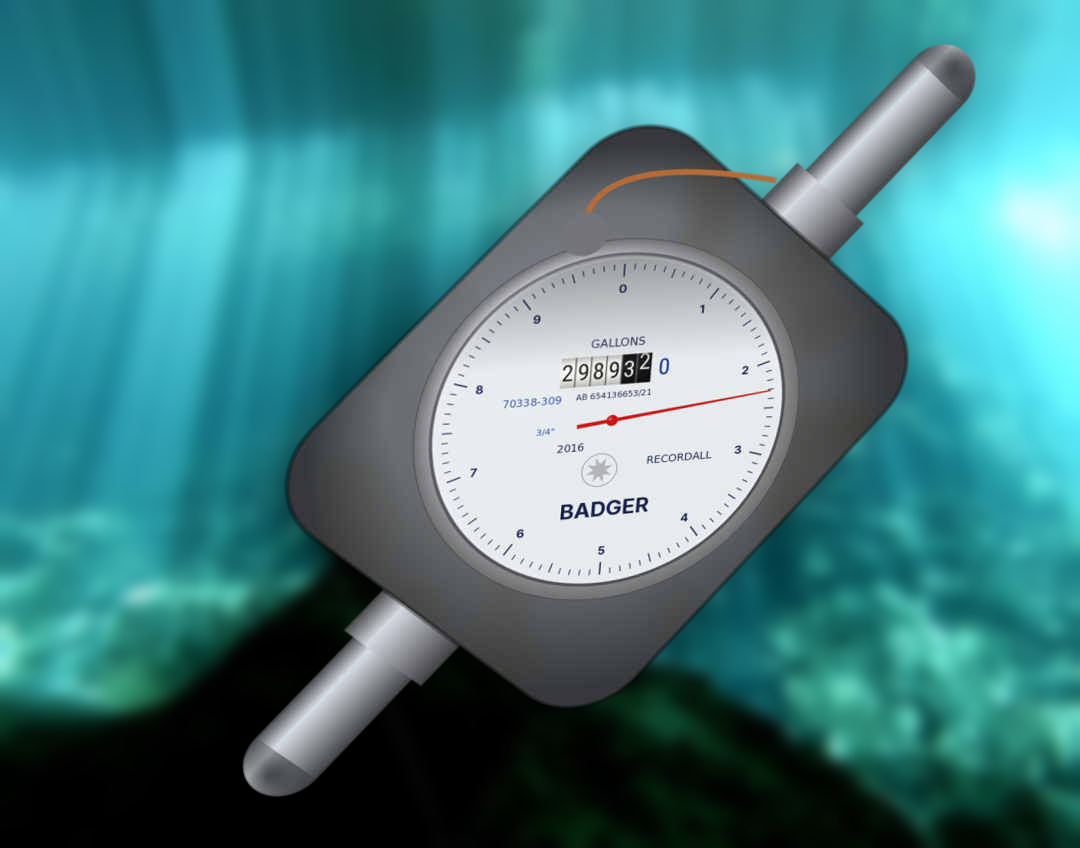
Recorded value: 2989322.3 gal
